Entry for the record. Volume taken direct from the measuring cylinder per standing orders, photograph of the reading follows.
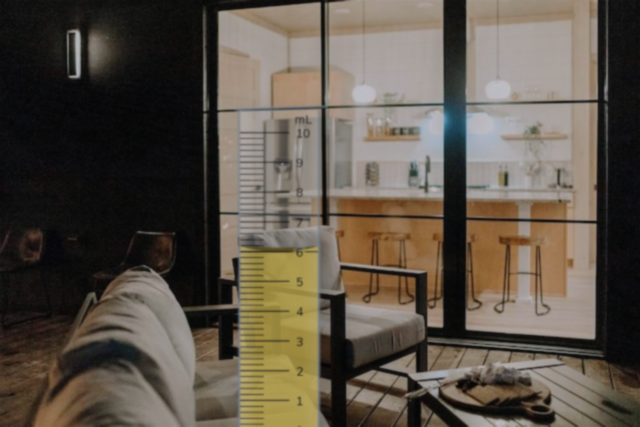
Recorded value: 6 mL
